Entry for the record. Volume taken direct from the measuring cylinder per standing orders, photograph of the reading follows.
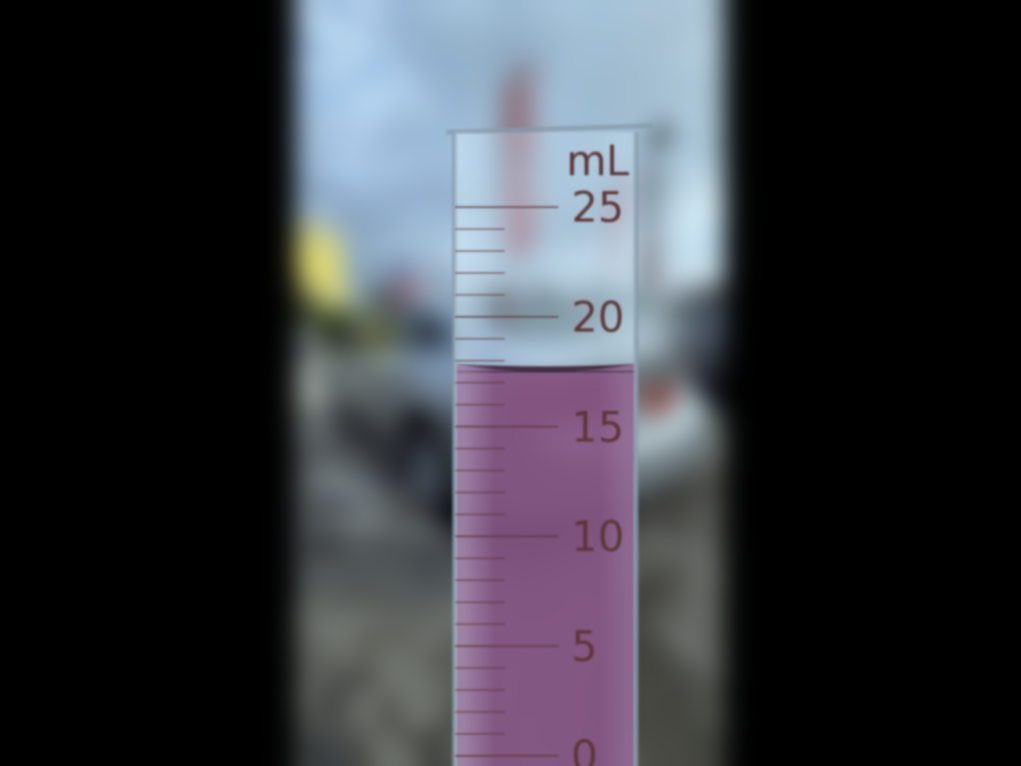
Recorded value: 17.5 mL
